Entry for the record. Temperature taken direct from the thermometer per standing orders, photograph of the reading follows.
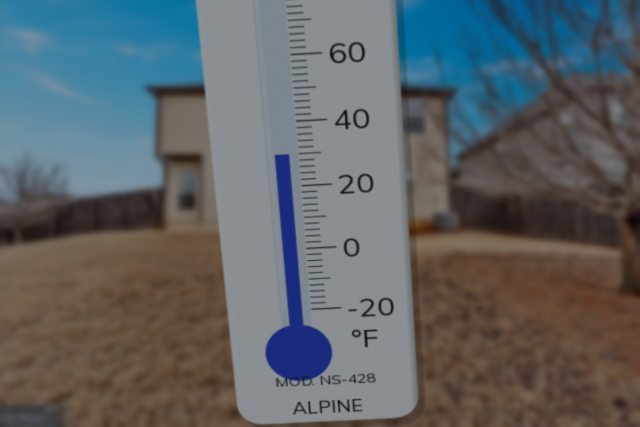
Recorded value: 30 °F
